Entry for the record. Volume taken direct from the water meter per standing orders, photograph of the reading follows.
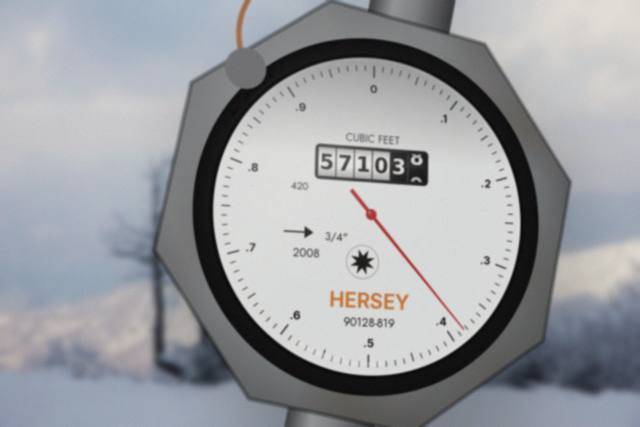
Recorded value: 571038.38 ft³
